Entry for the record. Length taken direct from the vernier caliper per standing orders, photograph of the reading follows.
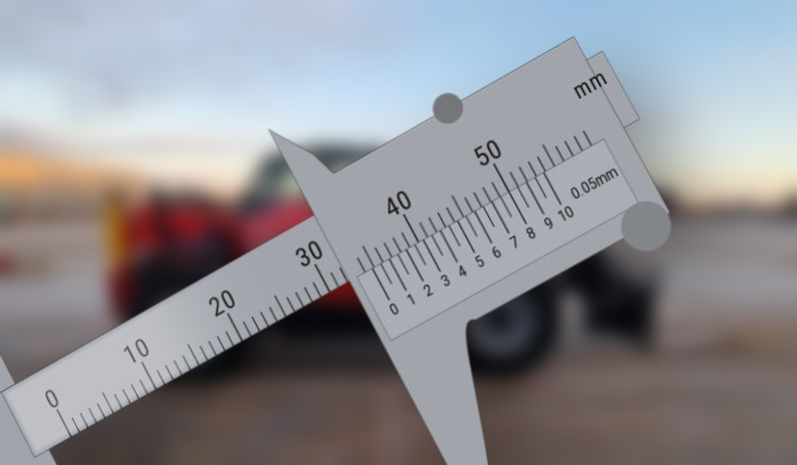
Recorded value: 34.8 mm
